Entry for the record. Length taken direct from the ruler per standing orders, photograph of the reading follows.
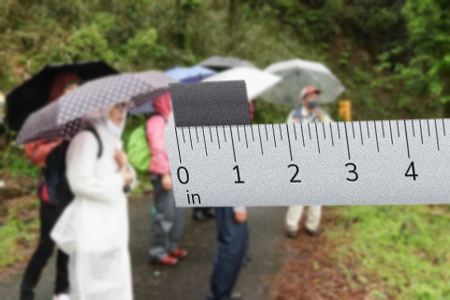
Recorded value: 1.375 in
